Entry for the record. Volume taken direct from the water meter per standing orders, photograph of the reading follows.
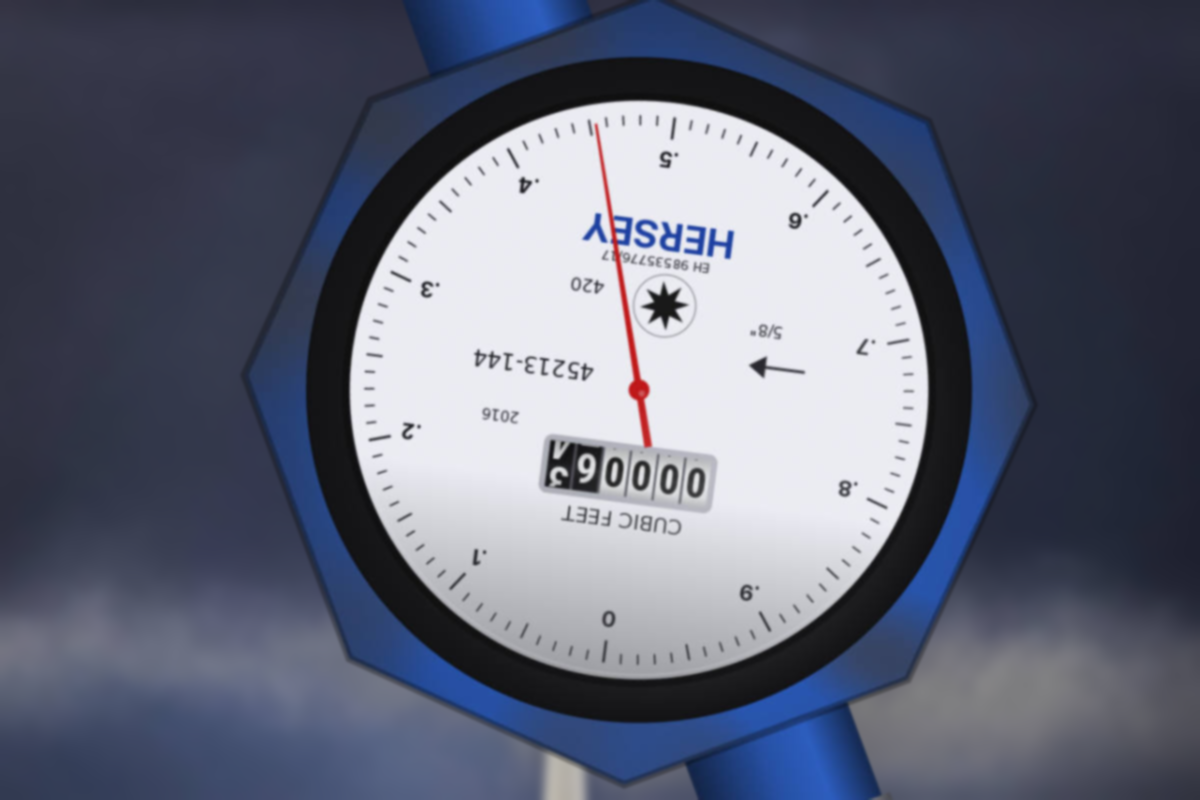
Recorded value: 63.45 ft³
